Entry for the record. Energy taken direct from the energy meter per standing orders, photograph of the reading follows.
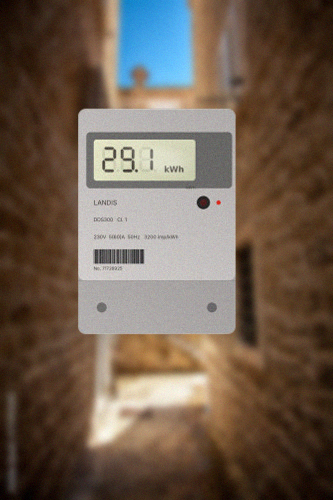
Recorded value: 29.1 kWh
